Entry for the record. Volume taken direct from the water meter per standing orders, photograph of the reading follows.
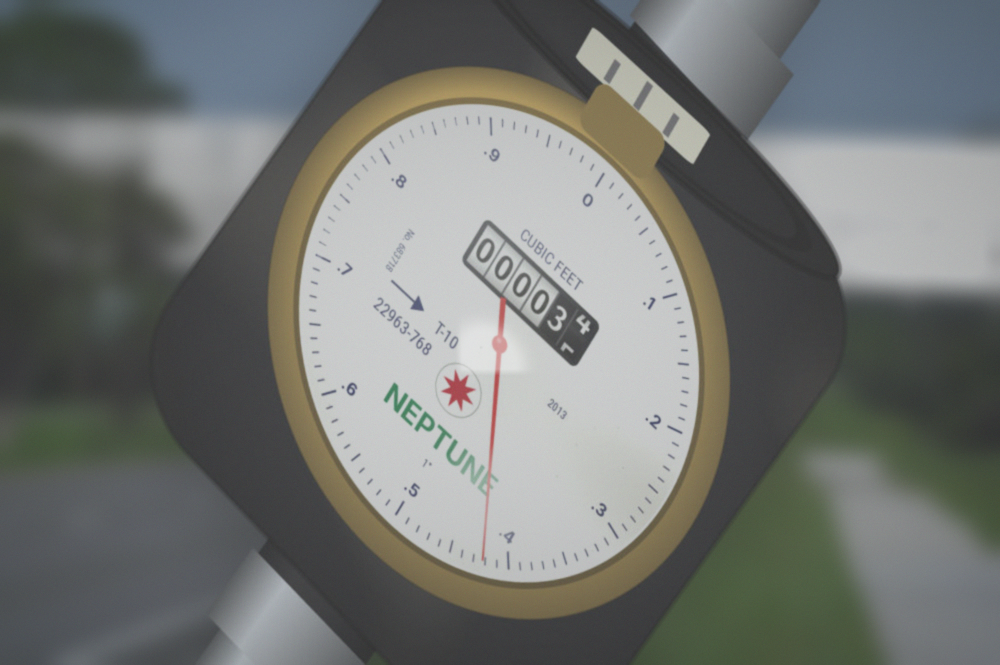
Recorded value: 34.42 ft³
